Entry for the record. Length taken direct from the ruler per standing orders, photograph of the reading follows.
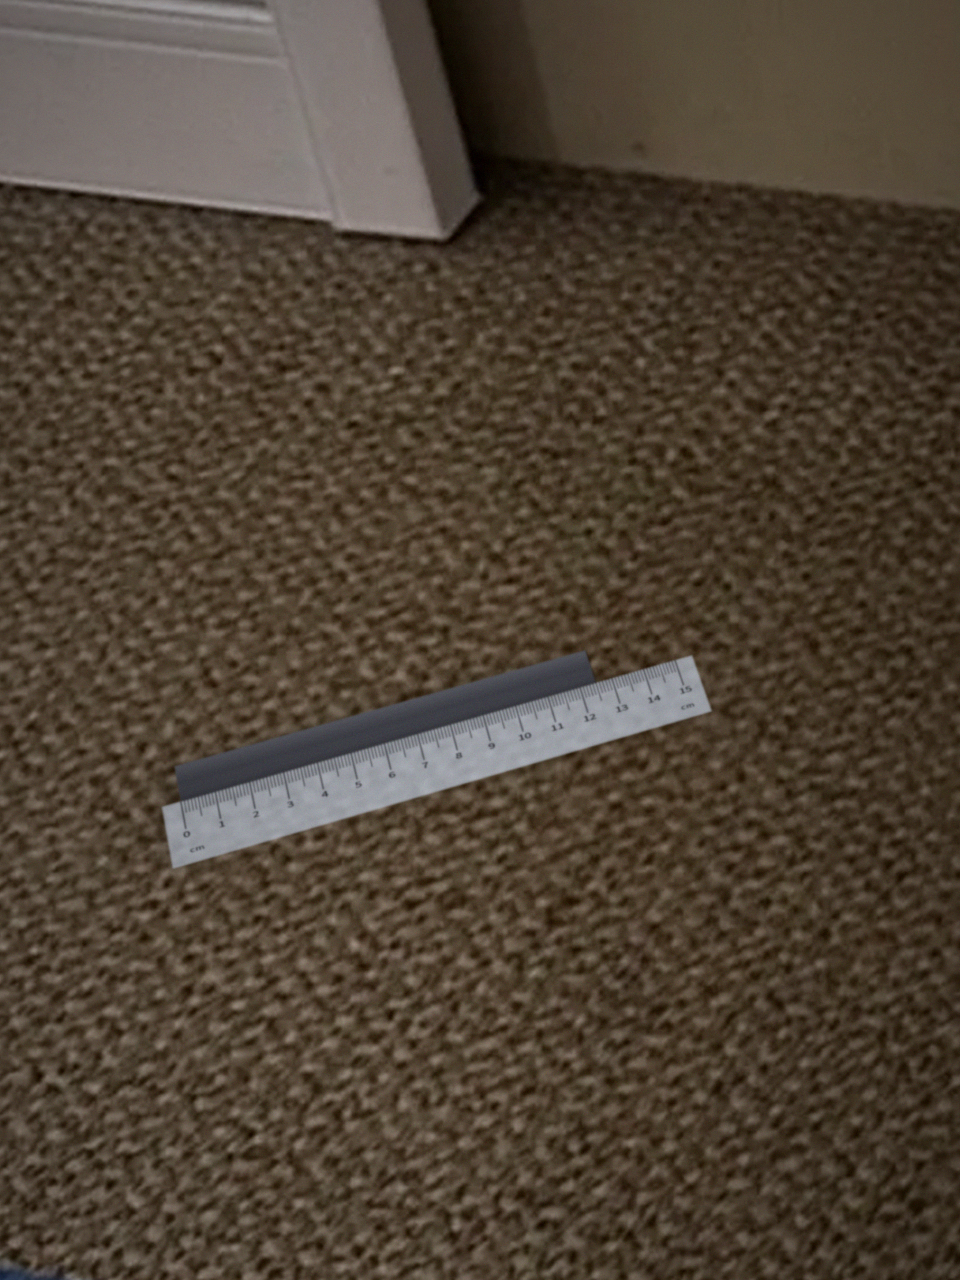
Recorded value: 12.5 cm
